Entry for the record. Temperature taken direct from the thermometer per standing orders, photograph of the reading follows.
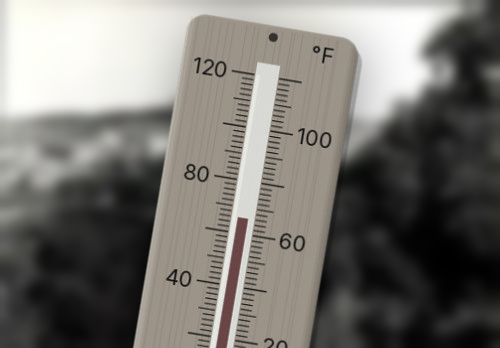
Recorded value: 66 °F
